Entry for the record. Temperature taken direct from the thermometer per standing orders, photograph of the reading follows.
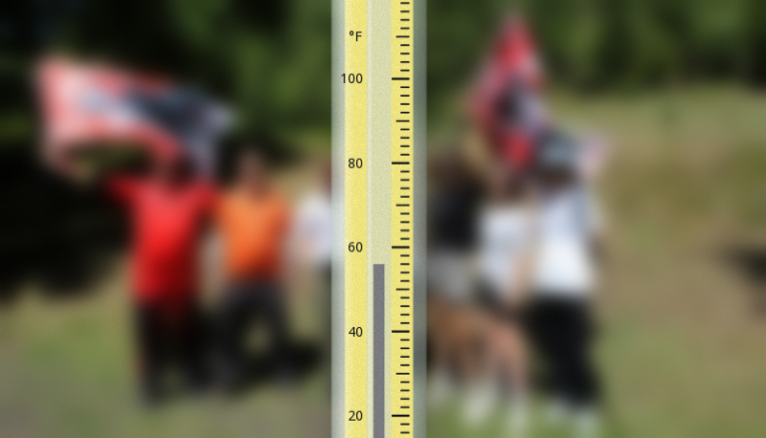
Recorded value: 56 °F
